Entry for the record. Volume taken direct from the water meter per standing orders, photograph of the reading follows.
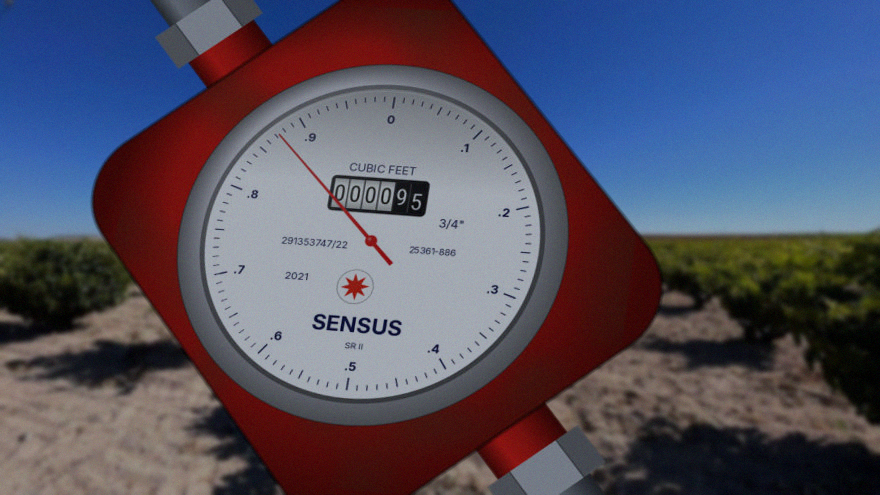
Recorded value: 94.87 ft³
